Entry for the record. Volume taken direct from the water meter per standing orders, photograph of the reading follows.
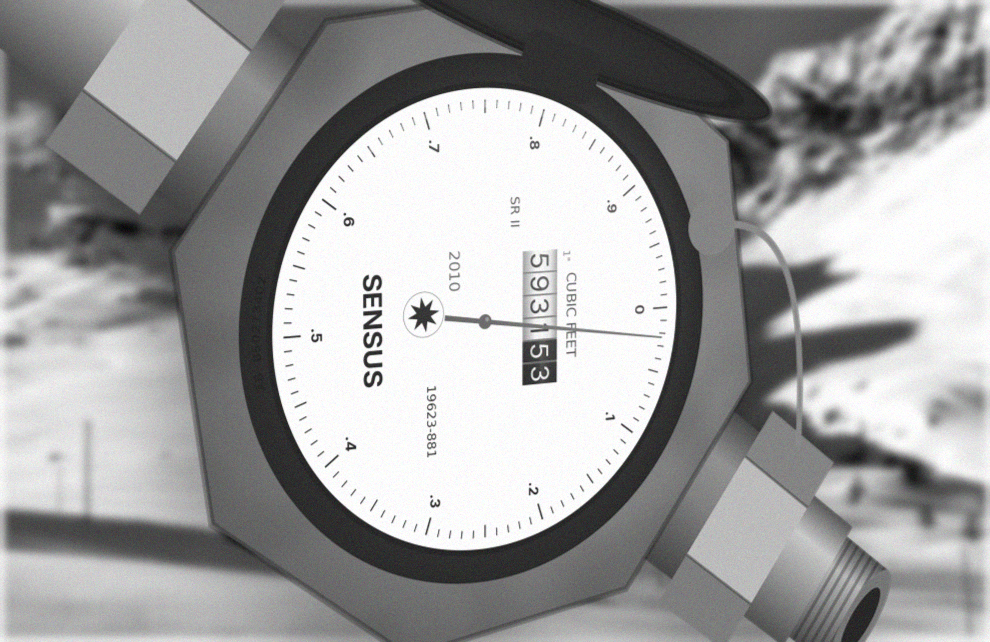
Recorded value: 593153.02 ft³
